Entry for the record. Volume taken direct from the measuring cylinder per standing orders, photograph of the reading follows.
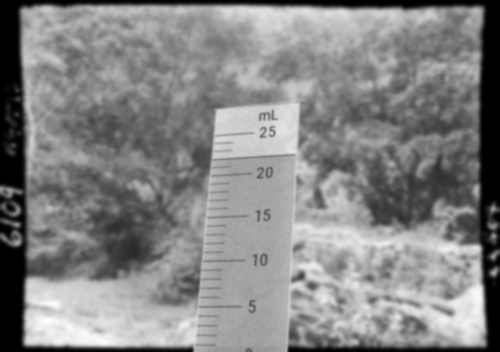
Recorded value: 22 mL
